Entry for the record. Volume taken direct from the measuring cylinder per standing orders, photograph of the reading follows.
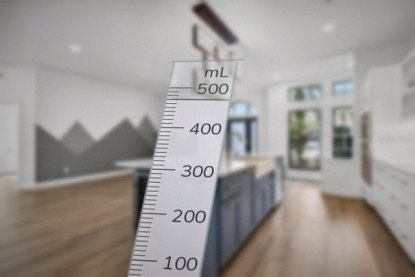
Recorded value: 470 mL
